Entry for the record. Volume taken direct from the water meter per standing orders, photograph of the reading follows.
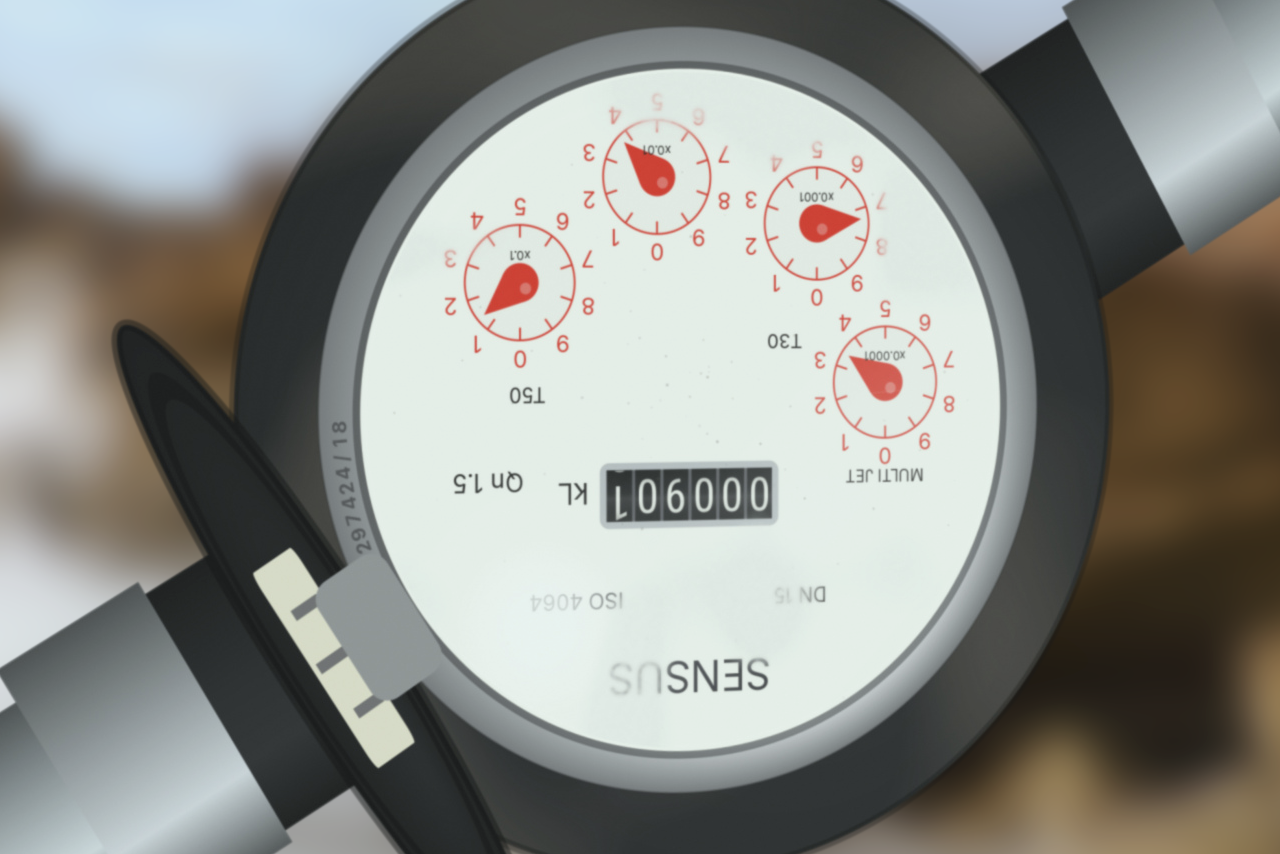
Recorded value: 901.1373 kL
